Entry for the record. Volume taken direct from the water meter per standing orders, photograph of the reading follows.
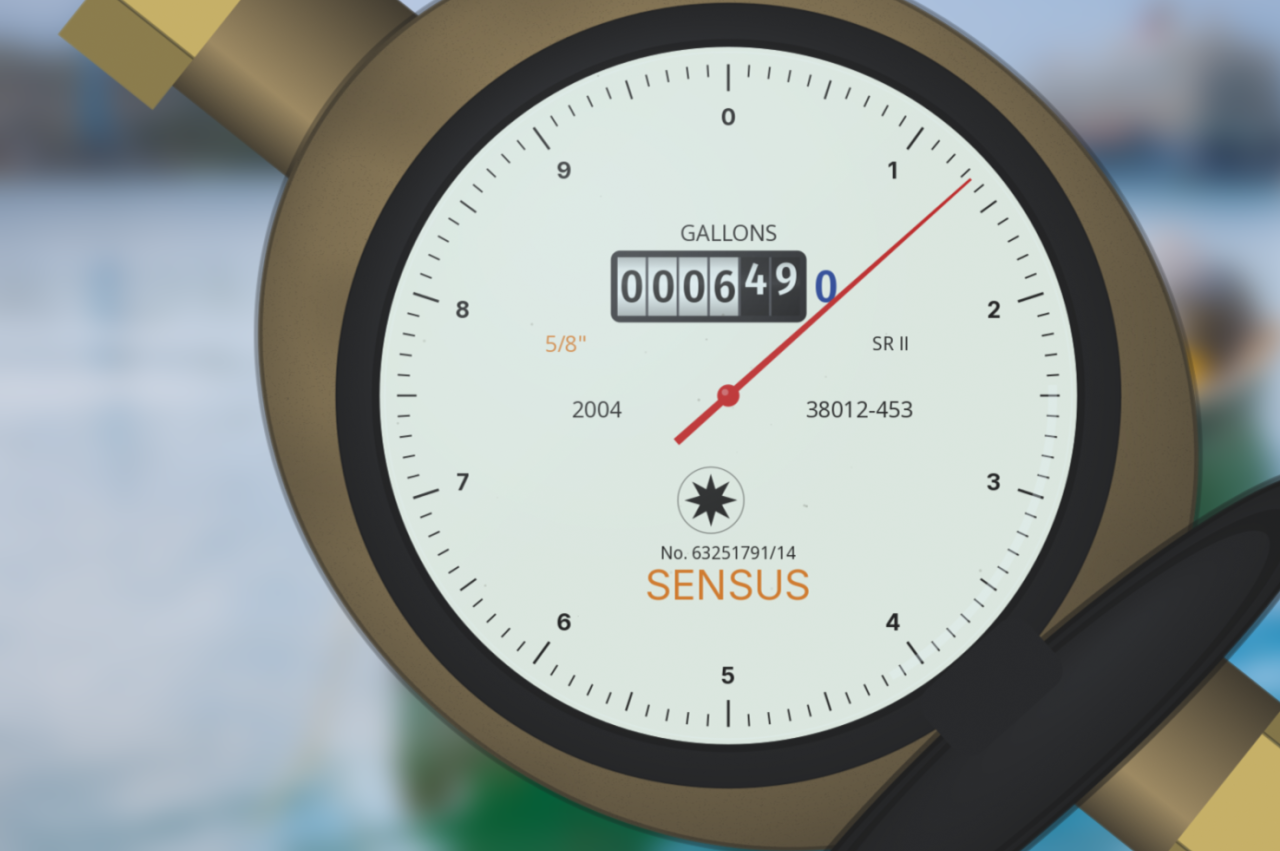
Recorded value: 6491.3 gal
